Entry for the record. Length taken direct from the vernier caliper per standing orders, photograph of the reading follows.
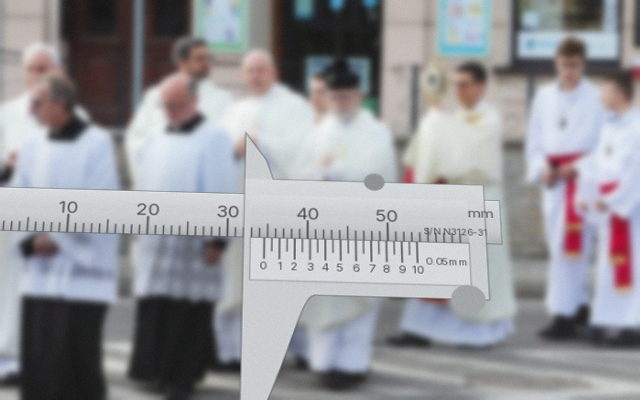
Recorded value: 34.6 mm
